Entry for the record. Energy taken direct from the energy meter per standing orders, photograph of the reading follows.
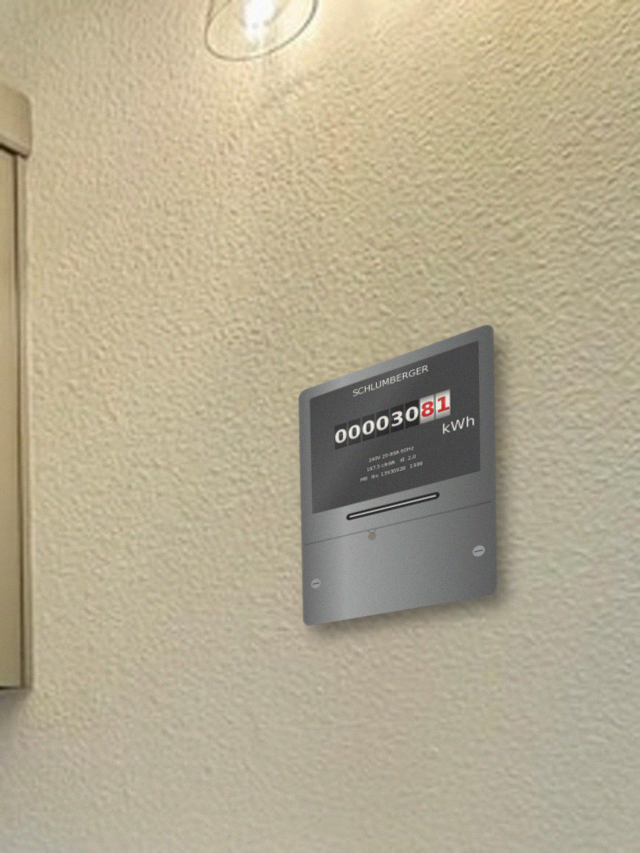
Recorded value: 30.81 kWh
